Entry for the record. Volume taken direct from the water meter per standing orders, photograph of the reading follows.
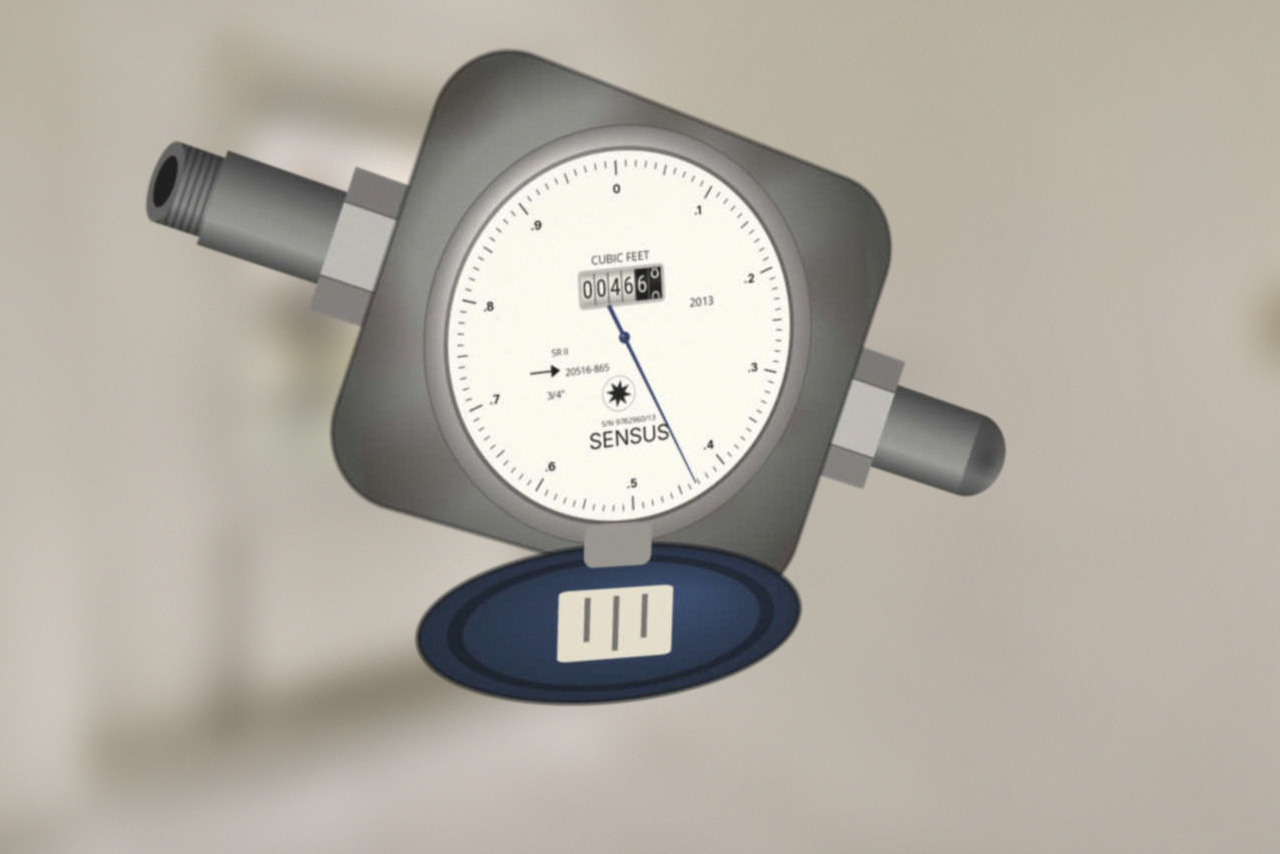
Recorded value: 4668.43 ft³
